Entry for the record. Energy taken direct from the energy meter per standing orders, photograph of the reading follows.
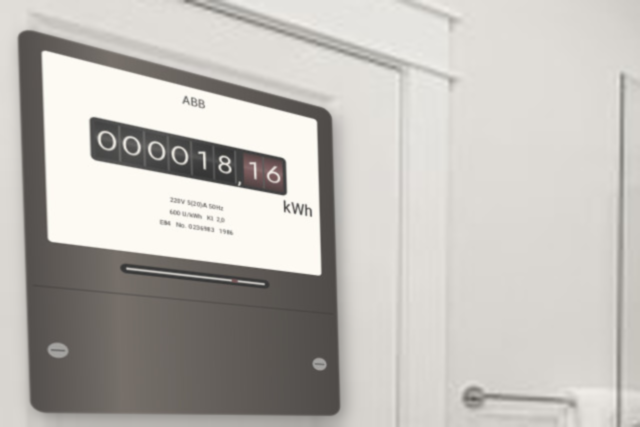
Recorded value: 18.16 kWh
